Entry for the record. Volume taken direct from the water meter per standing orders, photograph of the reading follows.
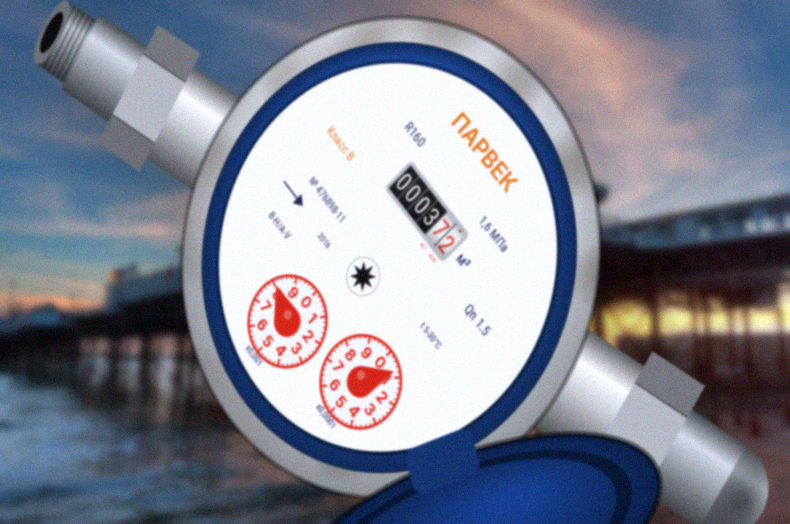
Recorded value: 3.7180 m³
